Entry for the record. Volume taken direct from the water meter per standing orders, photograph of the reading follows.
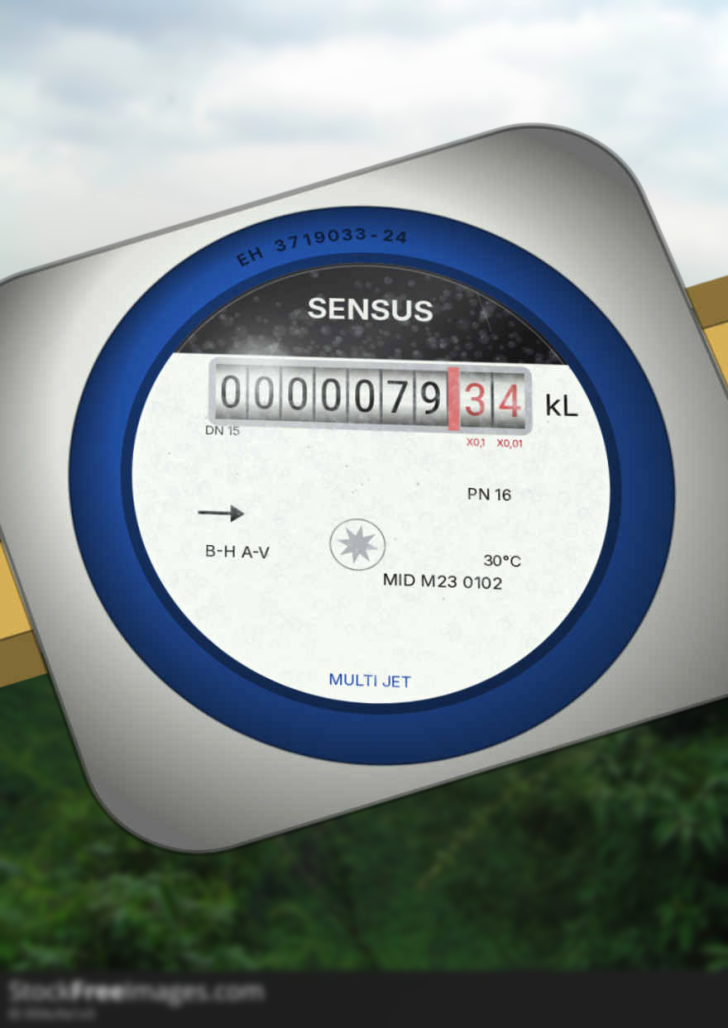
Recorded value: 79.34 kL
